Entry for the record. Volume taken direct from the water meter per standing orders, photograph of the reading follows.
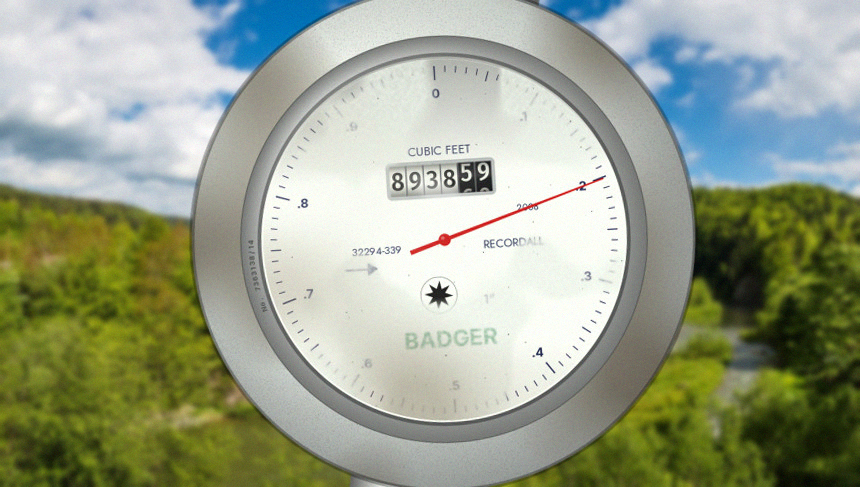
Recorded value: 893859.20 ft³
